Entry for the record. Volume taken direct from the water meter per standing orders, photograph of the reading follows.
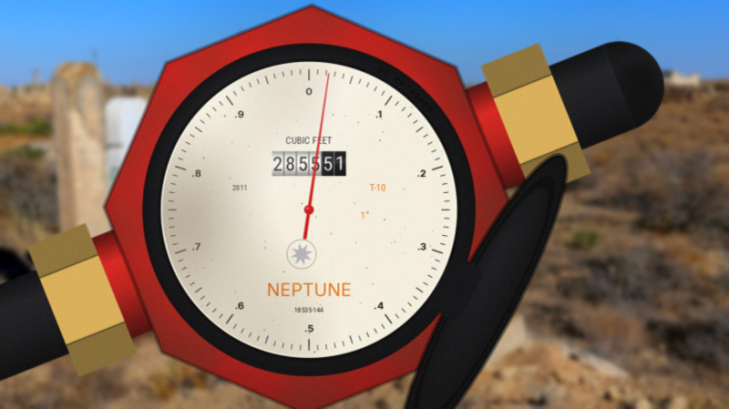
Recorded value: 285551.02 ft³
